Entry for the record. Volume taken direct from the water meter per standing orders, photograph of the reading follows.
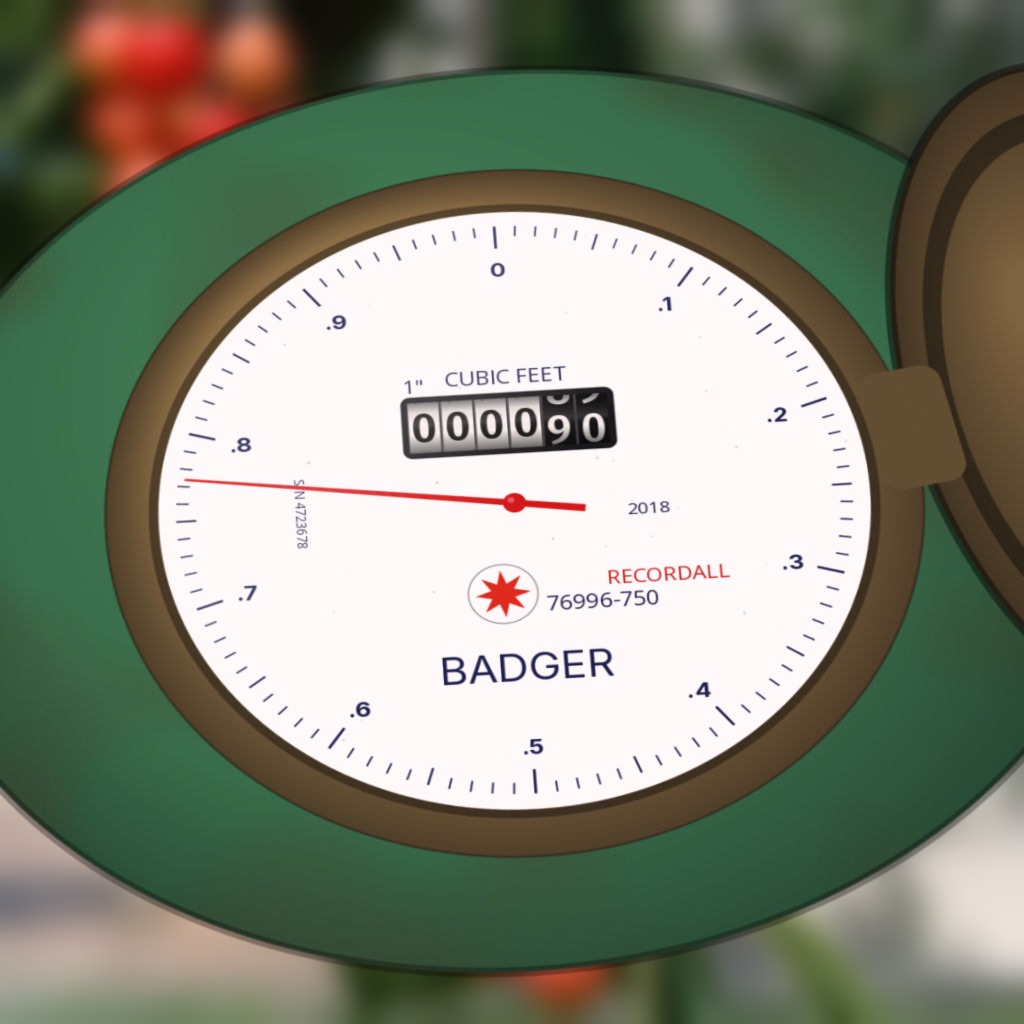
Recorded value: 89.77 ft³
